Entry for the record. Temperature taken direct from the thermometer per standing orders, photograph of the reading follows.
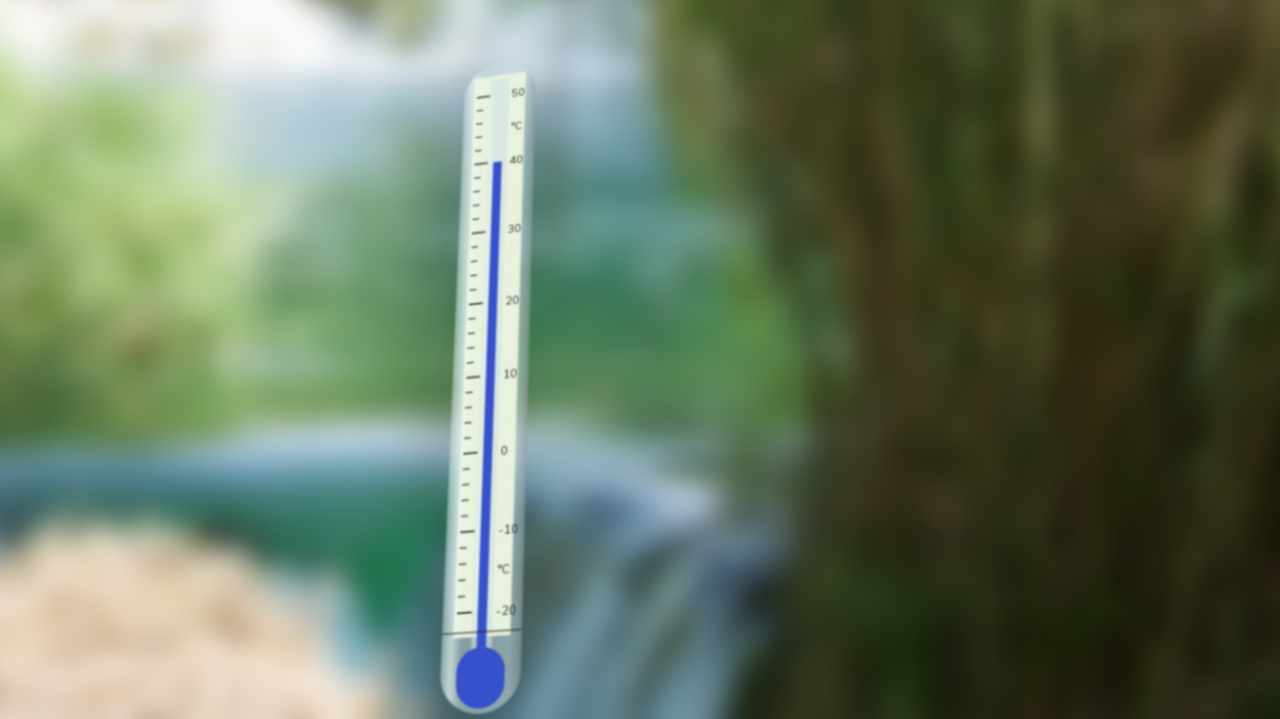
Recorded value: 40 °C
